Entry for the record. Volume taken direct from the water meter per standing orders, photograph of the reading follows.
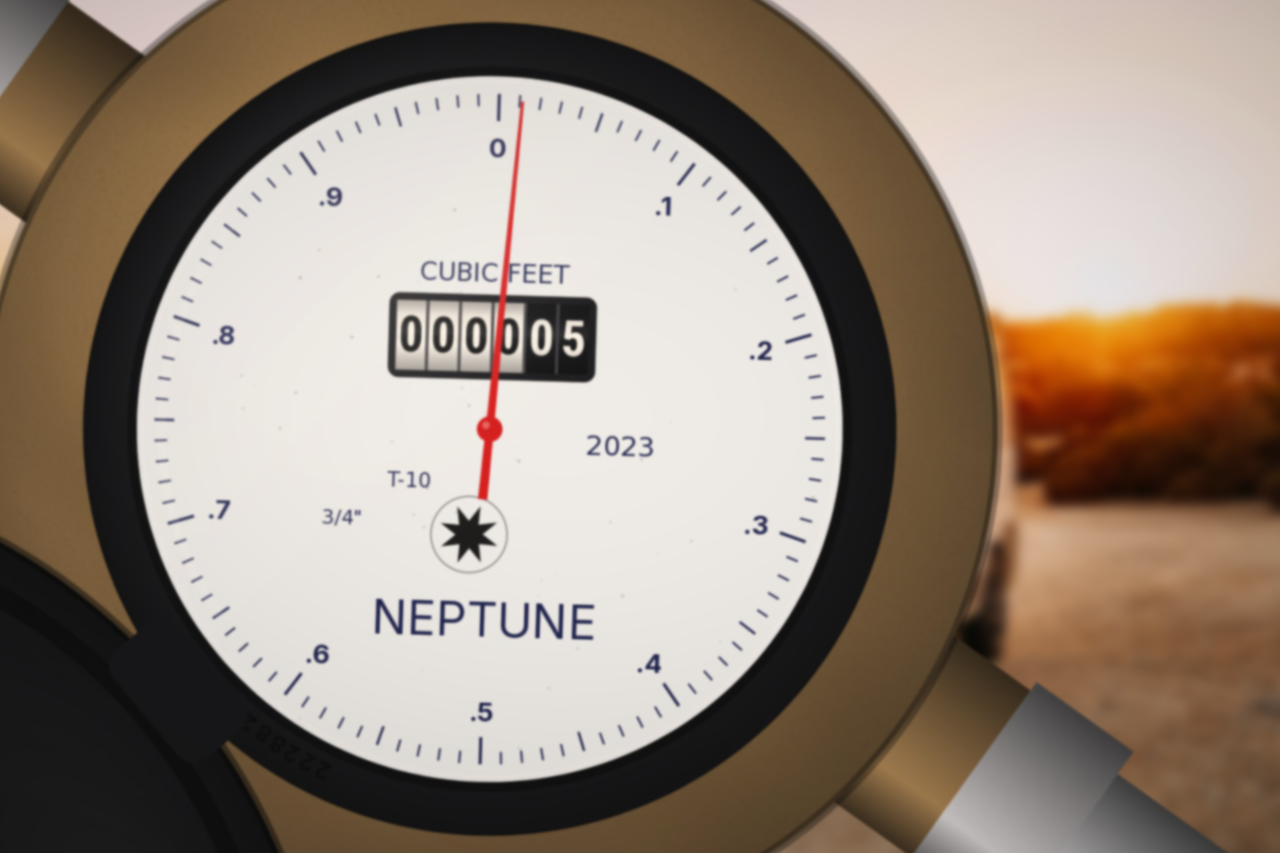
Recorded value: 5.01 ft³
